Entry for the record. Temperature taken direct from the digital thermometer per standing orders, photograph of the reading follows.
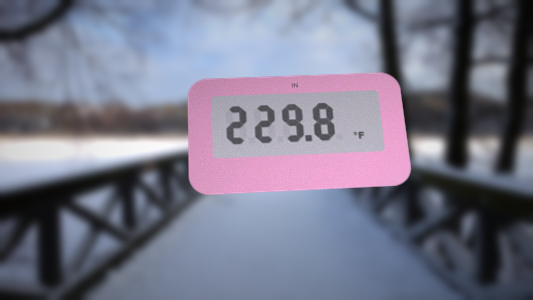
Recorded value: 229.8 °F
